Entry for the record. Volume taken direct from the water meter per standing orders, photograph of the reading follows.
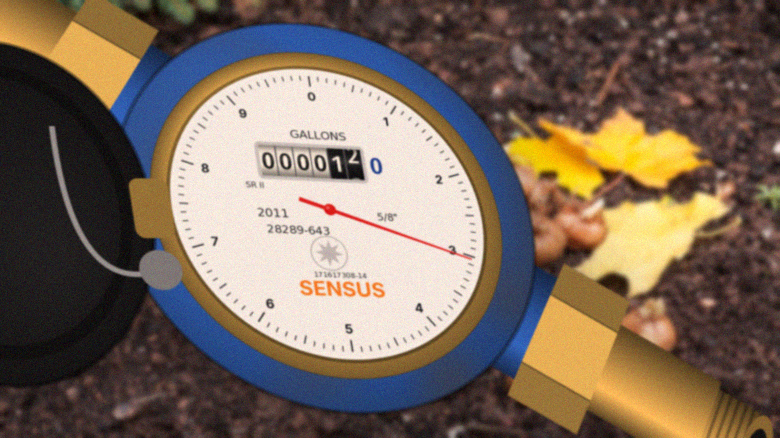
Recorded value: 123.0 gal
